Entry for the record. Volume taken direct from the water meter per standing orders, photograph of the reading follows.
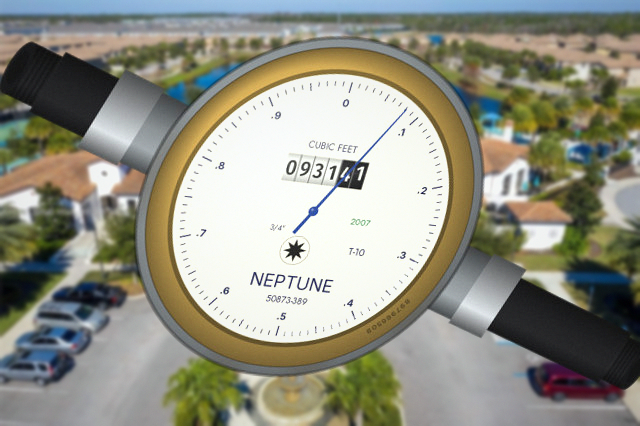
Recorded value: 93141.08 ft³
